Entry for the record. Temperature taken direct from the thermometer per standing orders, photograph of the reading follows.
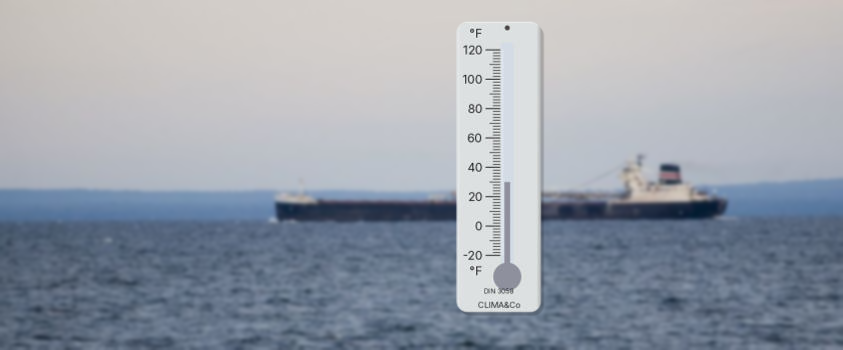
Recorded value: 30 °F
